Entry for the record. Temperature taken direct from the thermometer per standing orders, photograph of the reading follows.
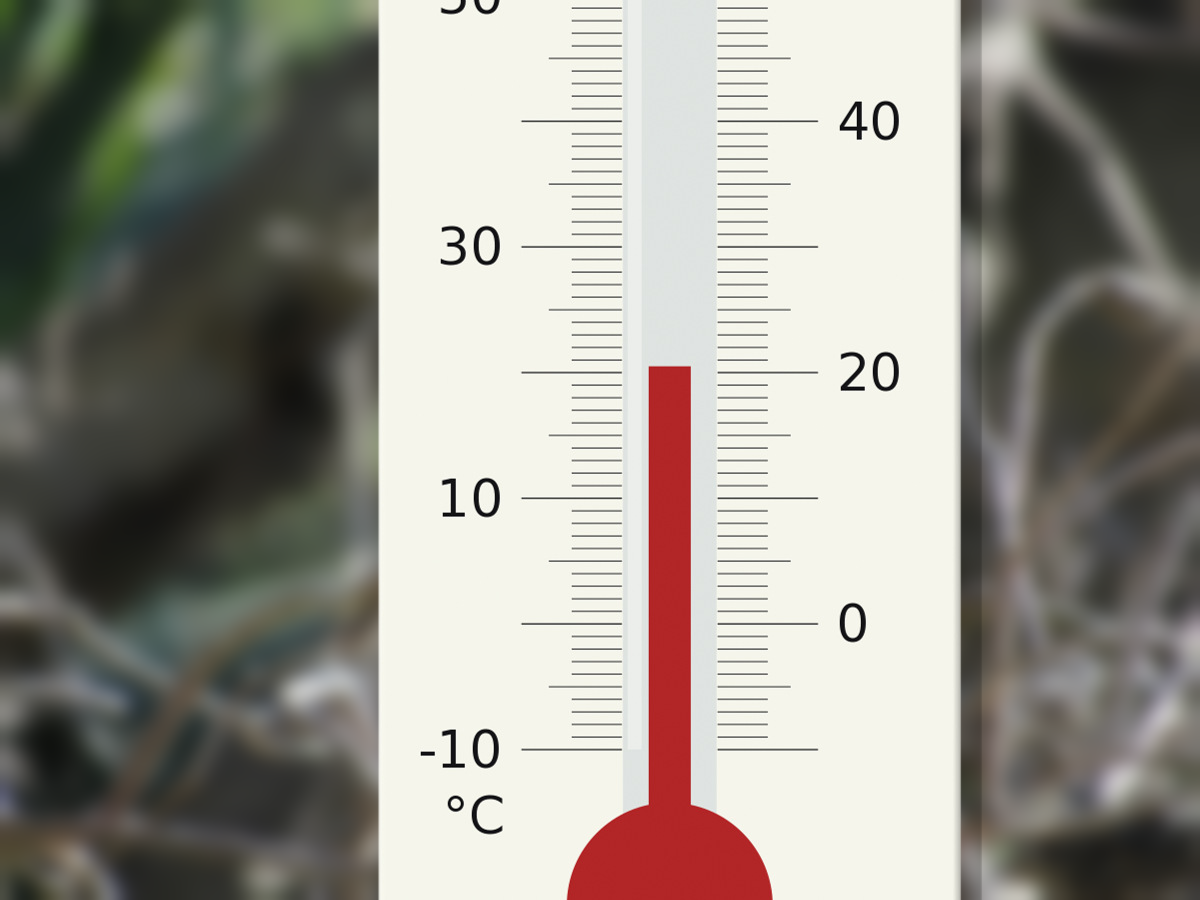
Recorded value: 20.5 °C
